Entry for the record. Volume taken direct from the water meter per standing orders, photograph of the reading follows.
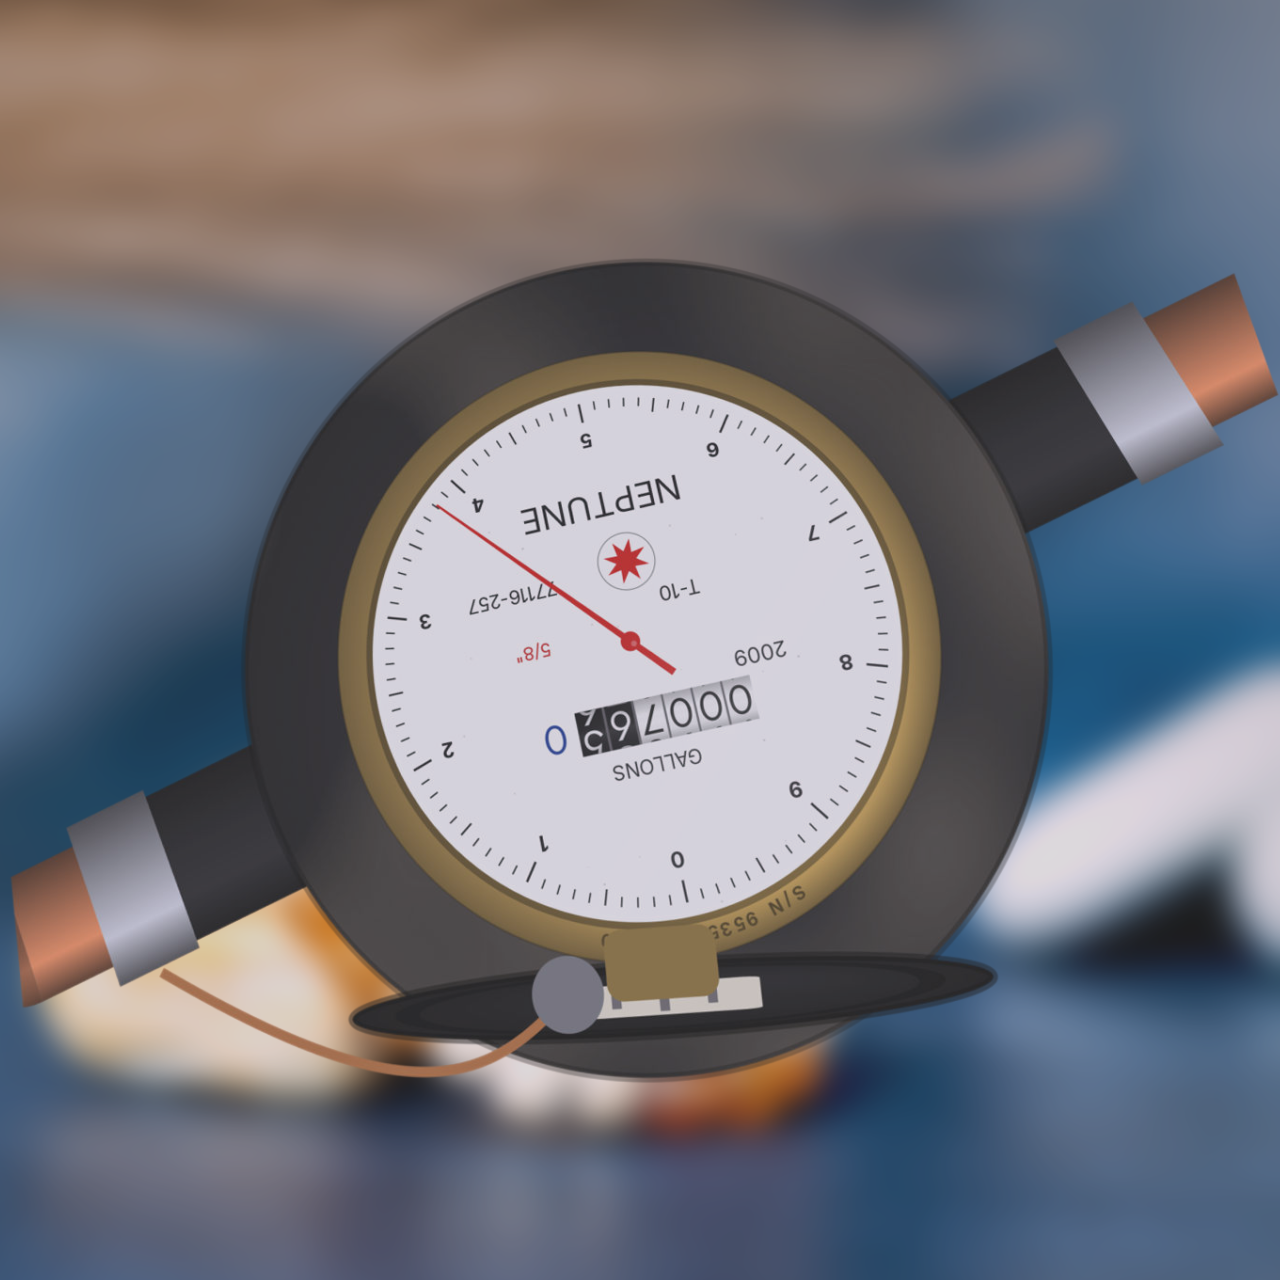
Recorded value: 7653.8 gal
